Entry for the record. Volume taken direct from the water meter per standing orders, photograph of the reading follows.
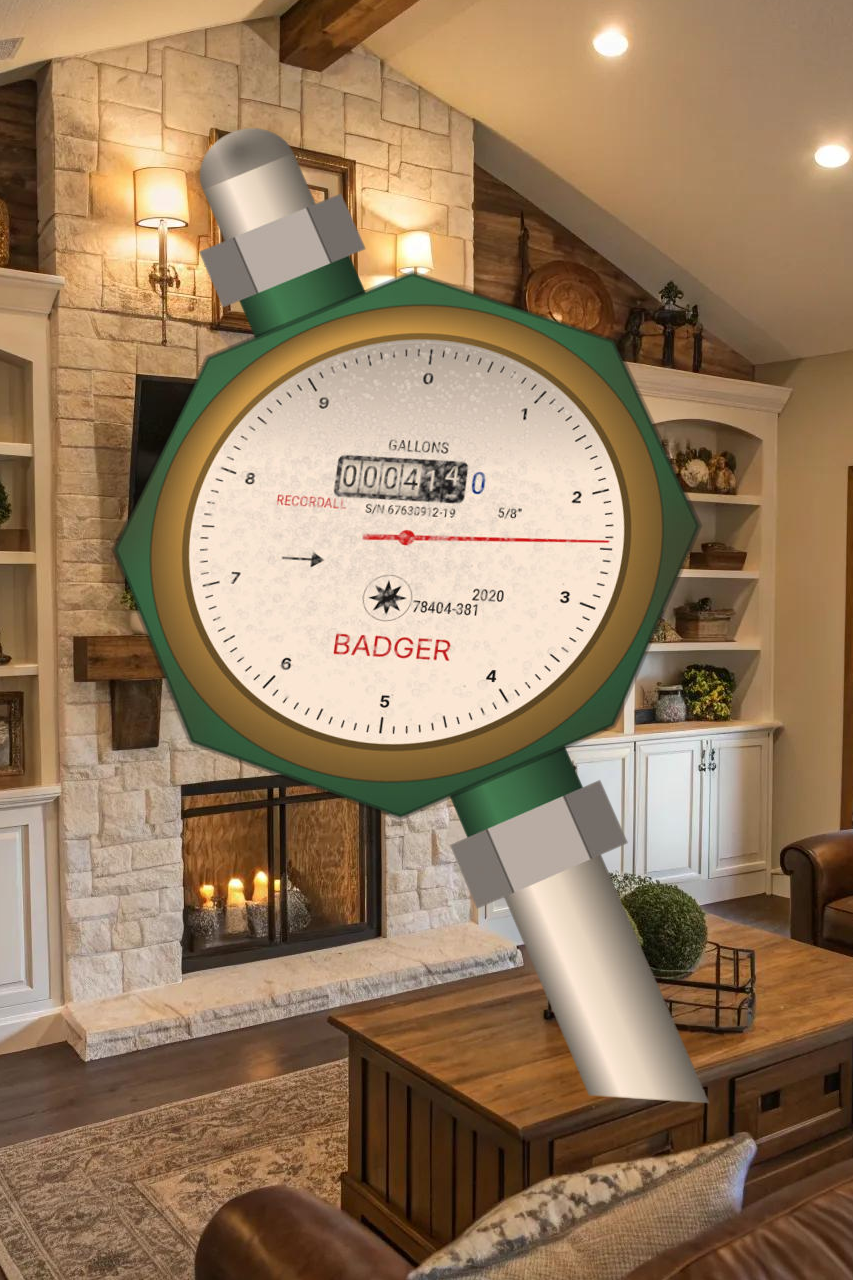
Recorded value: 4142.4 gal
